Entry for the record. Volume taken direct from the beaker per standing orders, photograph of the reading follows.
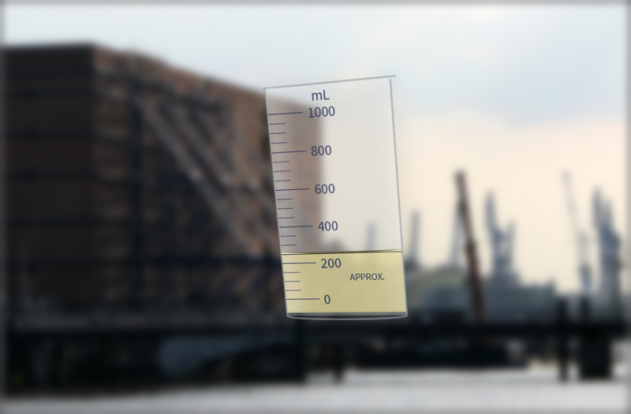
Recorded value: 250 mL
